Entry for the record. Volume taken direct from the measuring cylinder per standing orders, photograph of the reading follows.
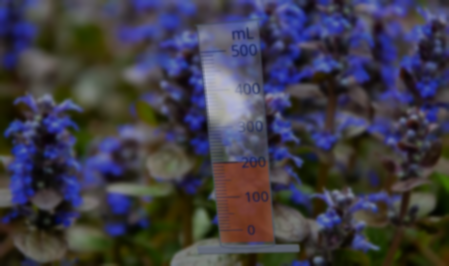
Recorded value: 200 mL
